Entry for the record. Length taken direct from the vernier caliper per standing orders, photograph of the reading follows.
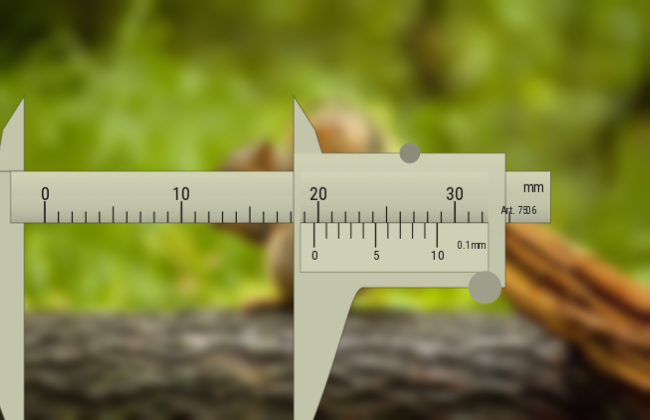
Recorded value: 19.7 mm
